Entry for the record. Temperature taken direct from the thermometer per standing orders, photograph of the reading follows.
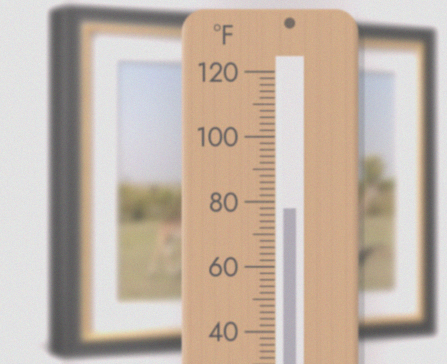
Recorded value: 78 °F
